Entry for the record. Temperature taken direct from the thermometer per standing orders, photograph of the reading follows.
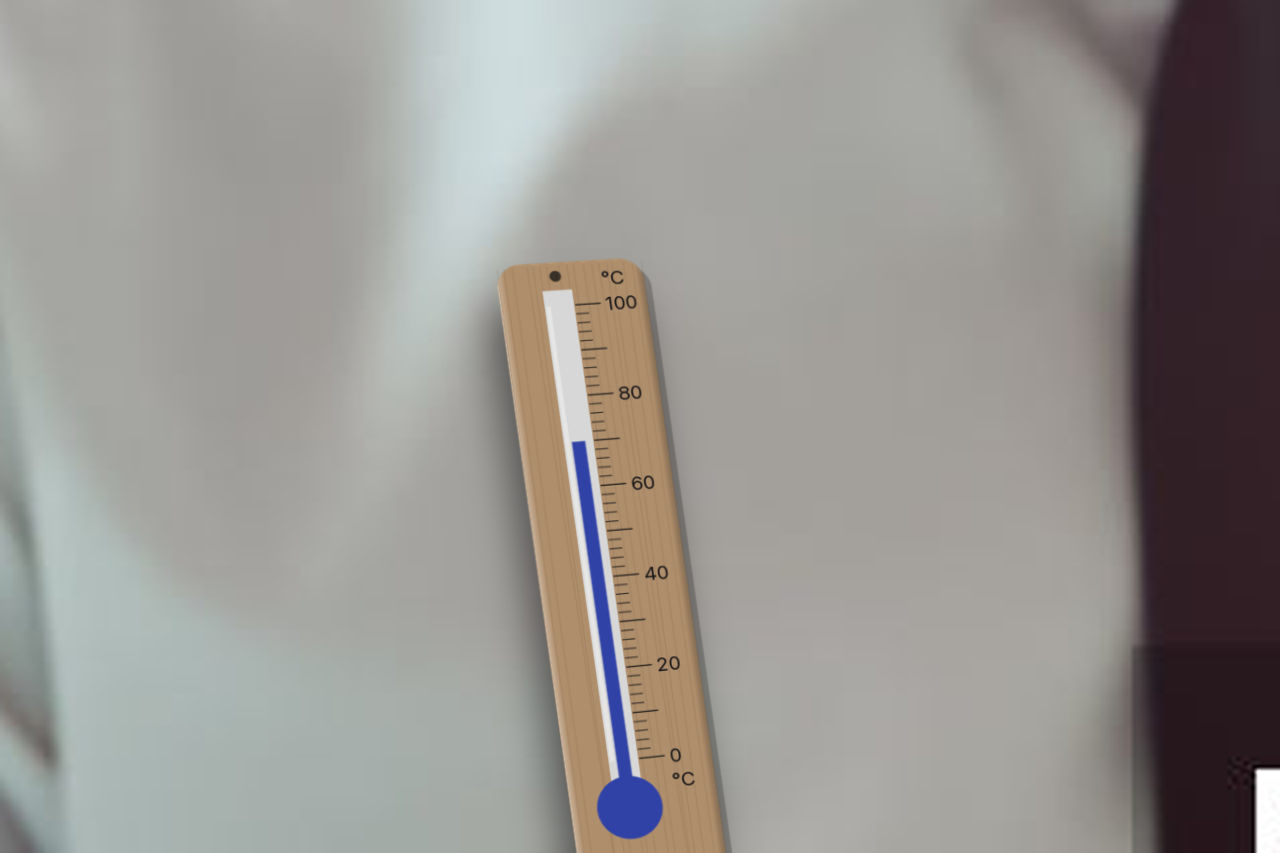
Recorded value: 70 °C
